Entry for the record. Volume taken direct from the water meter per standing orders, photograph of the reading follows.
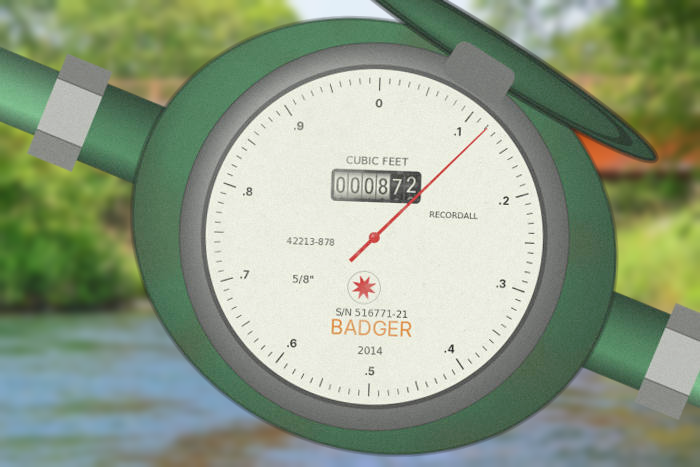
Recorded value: 872.12 ft³
